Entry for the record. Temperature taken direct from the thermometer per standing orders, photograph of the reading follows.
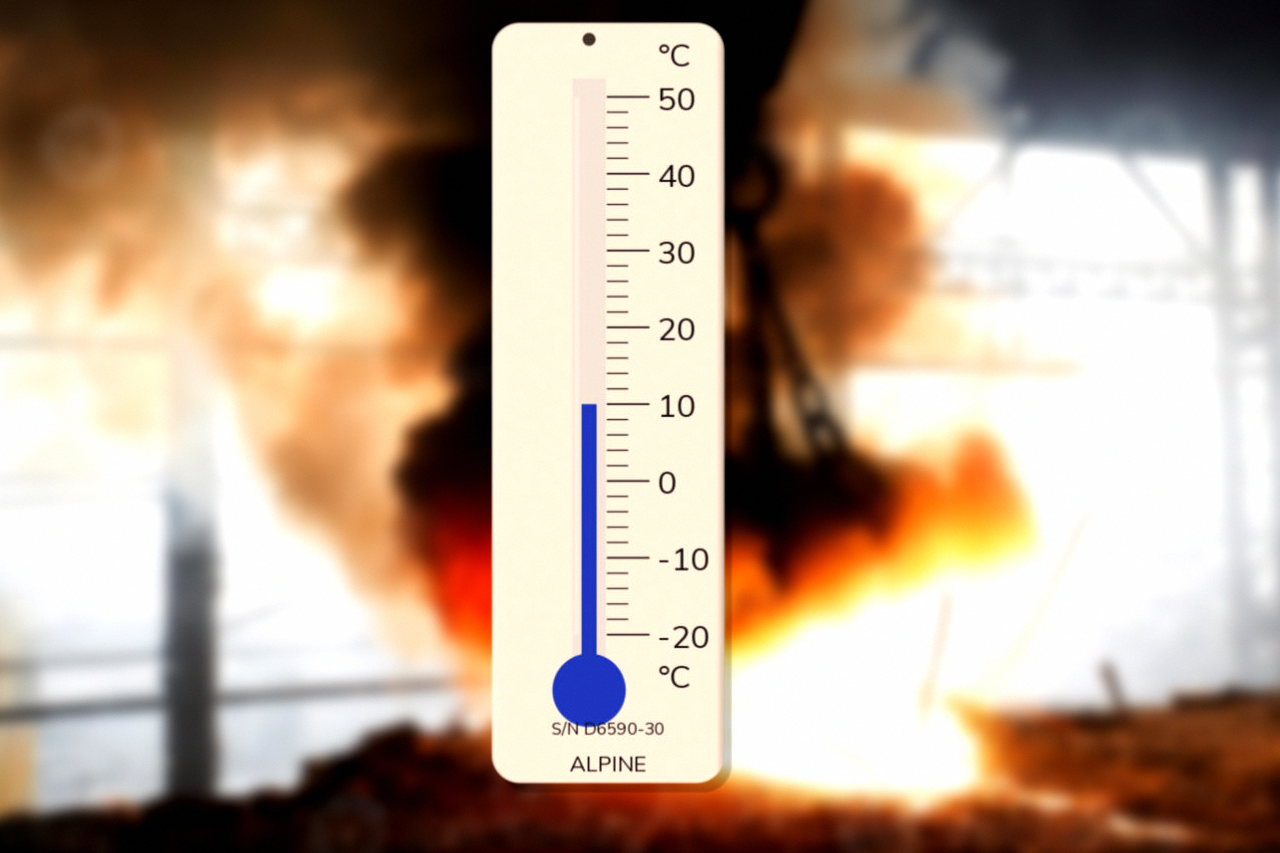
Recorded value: 10 °C
